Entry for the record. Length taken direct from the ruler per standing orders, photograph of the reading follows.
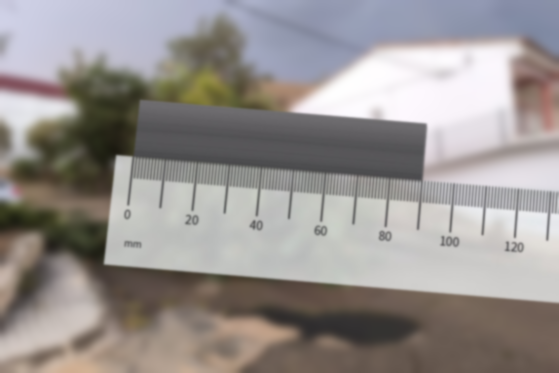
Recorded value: 90 mm
